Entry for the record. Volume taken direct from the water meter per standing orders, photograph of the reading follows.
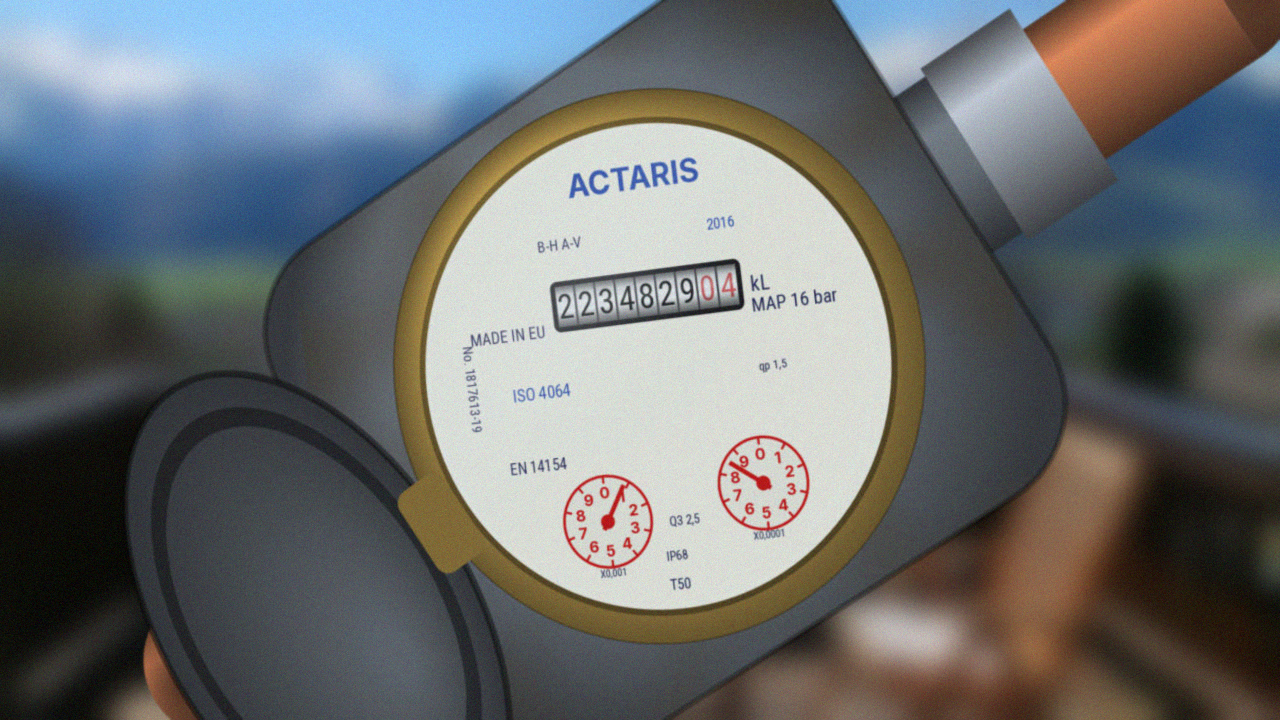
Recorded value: 2234829.0408 kL
